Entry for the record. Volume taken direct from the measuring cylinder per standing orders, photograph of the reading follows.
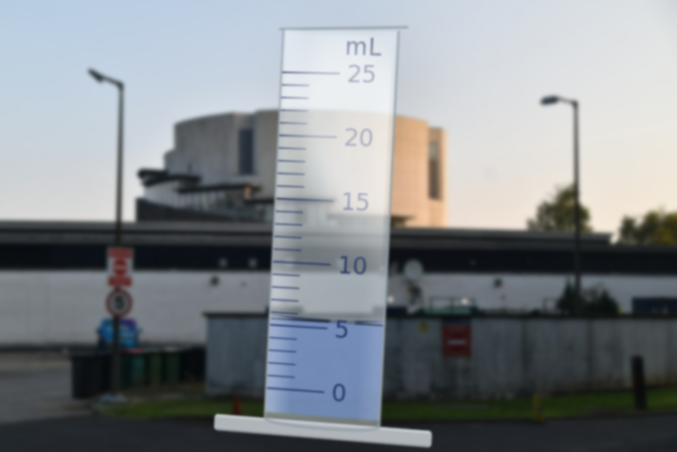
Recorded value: 5.5 mL
